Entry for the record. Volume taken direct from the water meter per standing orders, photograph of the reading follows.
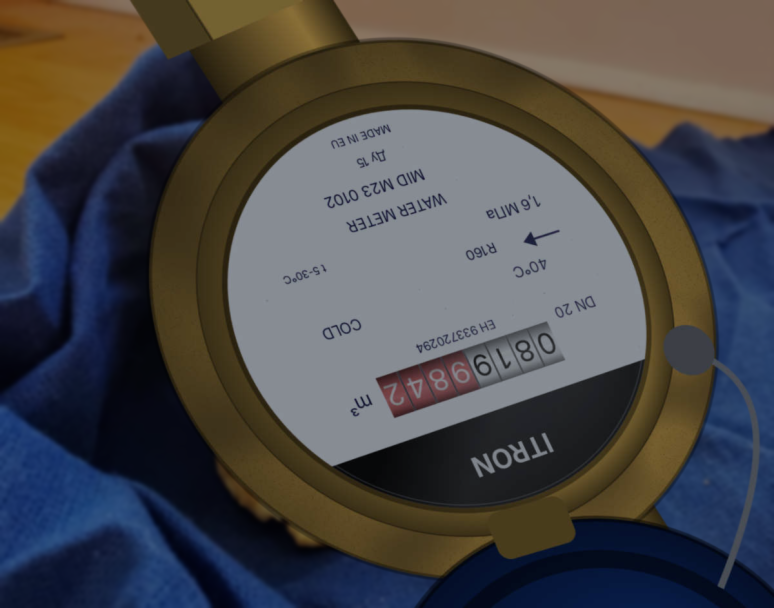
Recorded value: 819.9842 m³
